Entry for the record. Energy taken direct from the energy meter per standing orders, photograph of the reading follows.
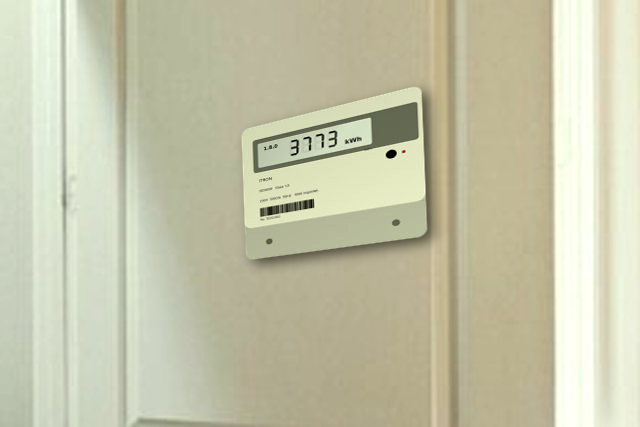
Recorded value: 3773 kWh
